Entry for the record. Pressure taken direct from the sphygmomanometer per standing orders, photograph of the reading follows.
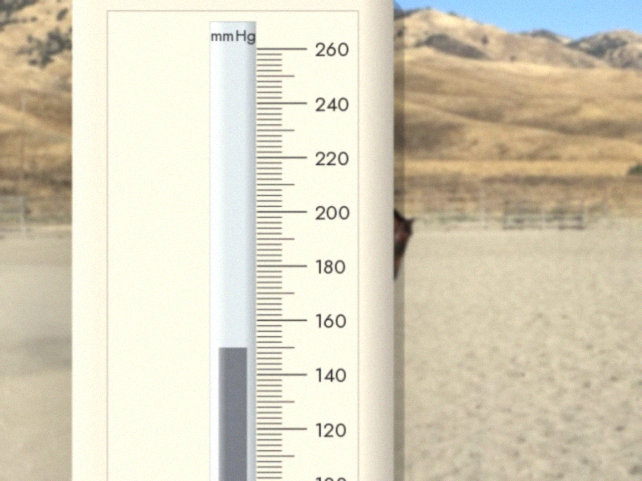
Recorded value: 150 mmHg
